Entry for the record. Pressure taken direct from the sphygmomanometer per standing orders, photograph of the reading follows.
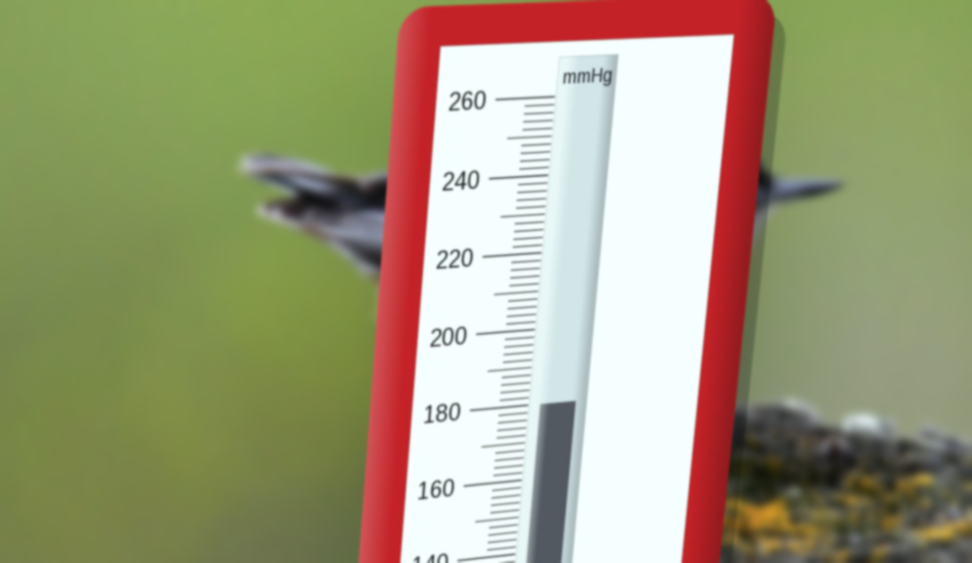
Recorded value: 180 mmHg
